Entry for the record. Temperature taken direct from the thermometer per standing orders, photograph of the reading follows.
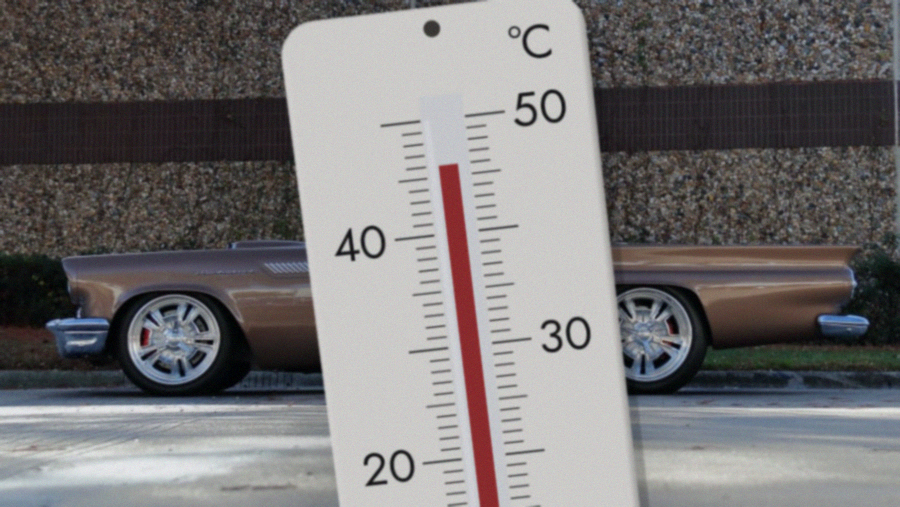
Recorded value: 46 °C
